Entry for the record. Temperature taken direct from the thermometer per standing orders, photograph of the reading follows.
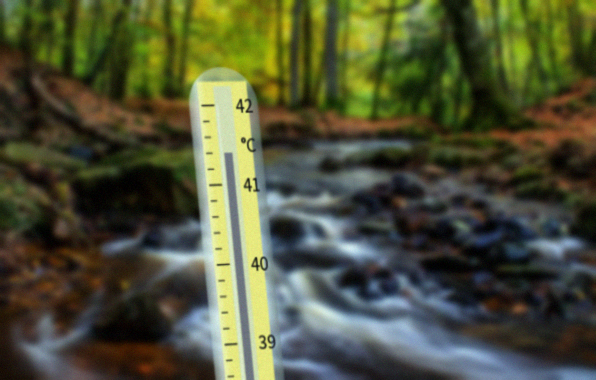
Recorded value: 41.4 °C
